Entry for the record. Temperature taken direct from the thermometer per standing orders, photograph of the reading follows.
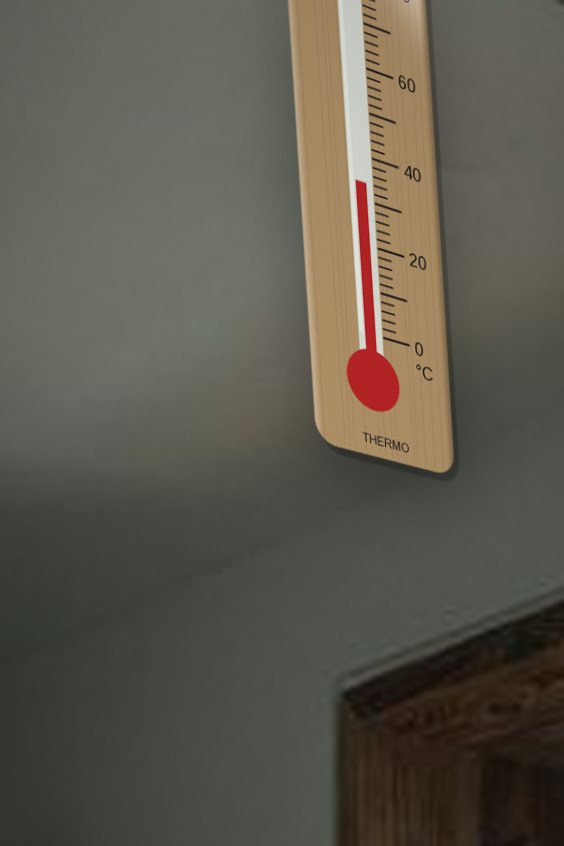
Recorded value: 34 °C
